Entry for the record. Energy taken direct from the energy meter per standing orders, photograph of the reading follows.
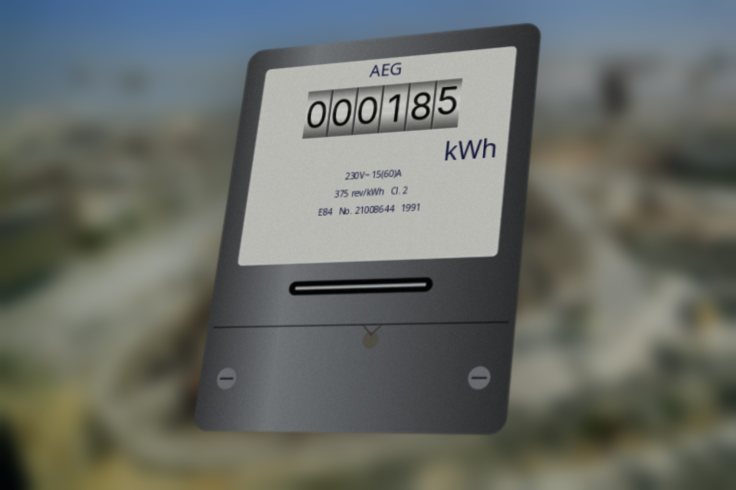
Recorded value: 185 kWh
